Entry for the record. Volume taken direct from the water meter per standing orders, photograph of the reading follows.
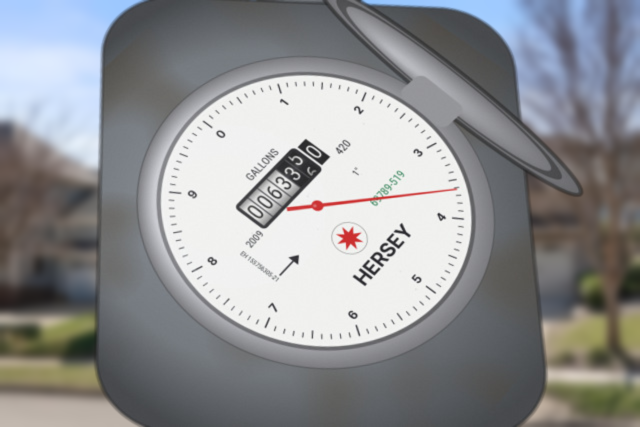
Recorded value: 63353.6 gal
